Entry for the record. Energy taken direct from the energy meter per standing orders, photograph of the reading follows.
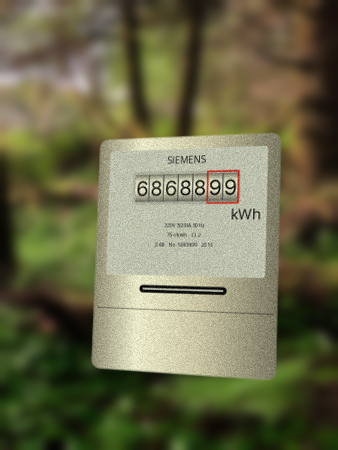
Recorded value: 68688.99 kWh
